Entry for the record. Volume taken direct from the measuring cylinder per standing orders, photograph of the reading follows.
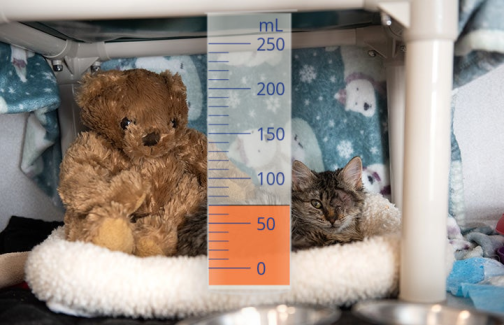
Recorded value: 70 mL
